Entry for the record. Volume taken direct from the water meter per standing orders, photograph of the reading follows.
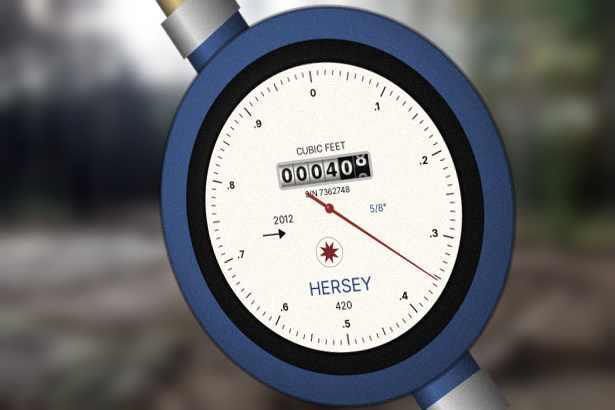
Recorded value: 408.35 ft³
